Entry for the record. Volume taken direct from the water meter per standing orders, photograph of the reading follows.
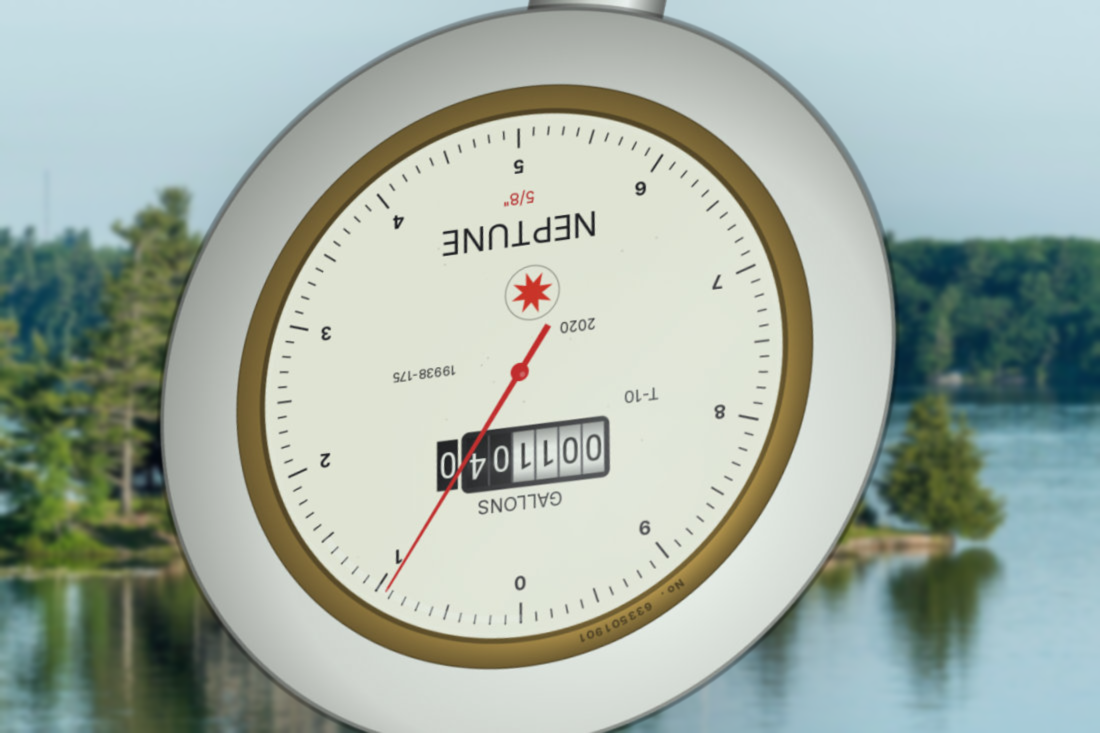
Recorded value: 11040.9 gal
